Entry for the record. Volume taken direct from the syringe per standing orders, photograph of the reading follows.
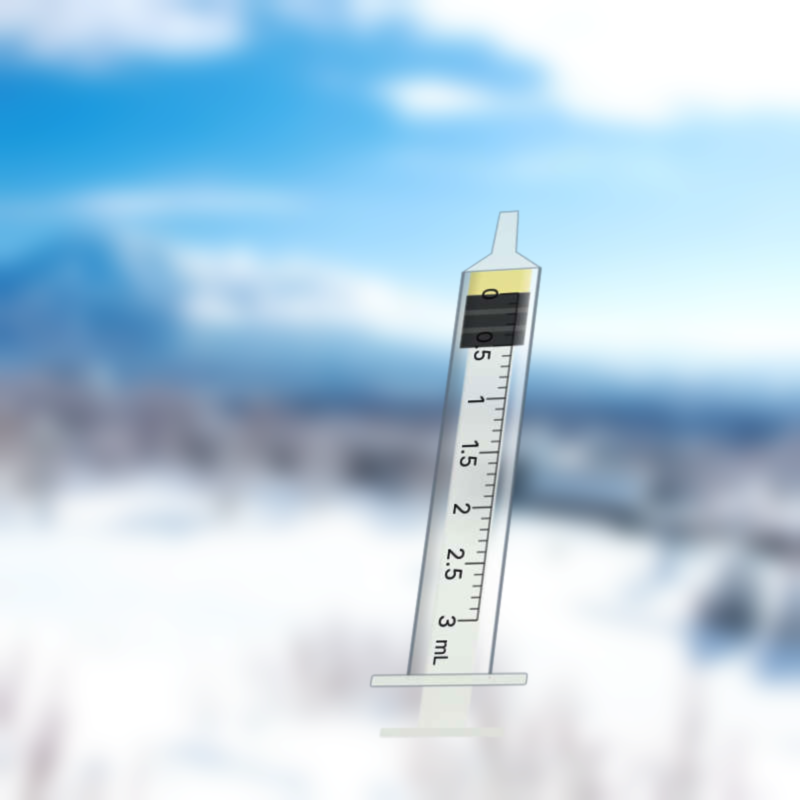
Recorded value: 0 mL
